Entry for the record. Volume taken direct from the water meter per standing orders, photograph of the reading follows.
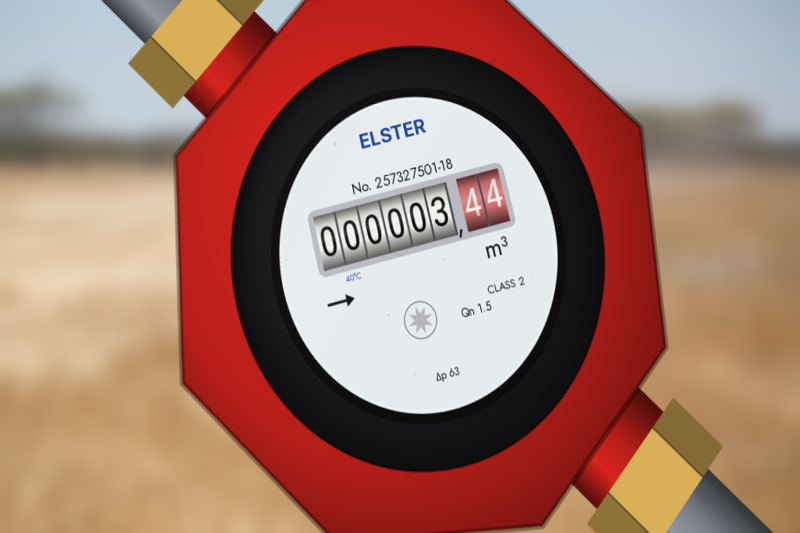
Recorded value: 3.44 m³
